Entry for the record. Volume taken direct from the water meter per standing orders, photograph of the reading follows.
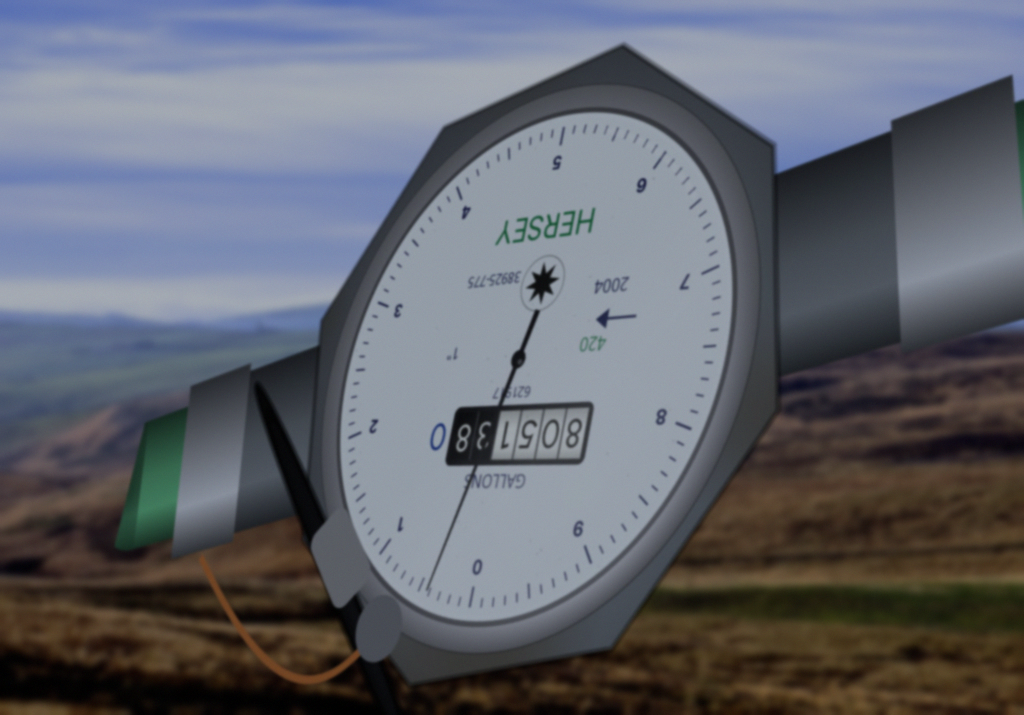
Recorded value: 8051380.4 gal
